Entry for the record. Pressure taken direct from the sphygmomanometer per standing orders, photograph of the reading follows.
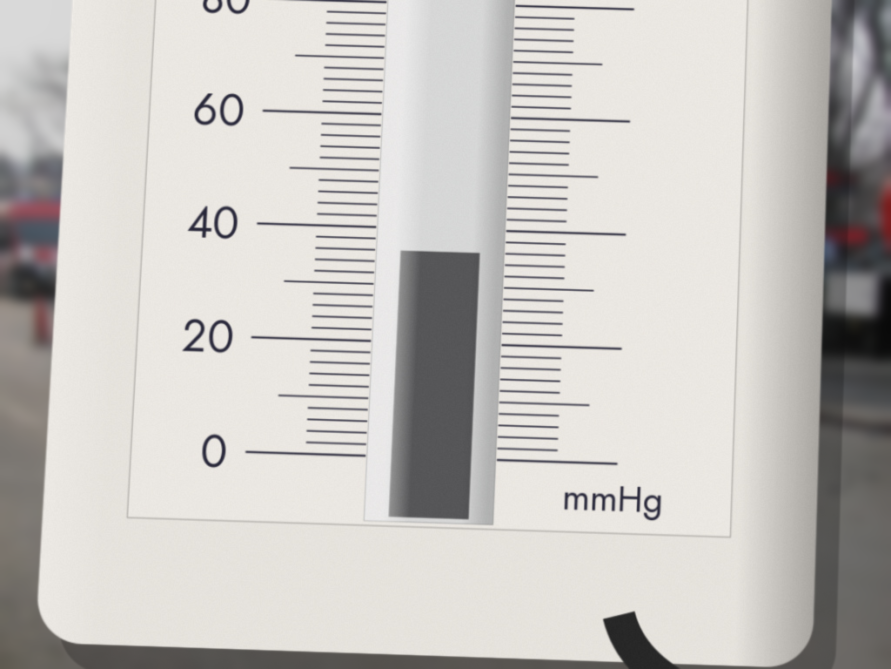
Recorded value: 36 mmHg
